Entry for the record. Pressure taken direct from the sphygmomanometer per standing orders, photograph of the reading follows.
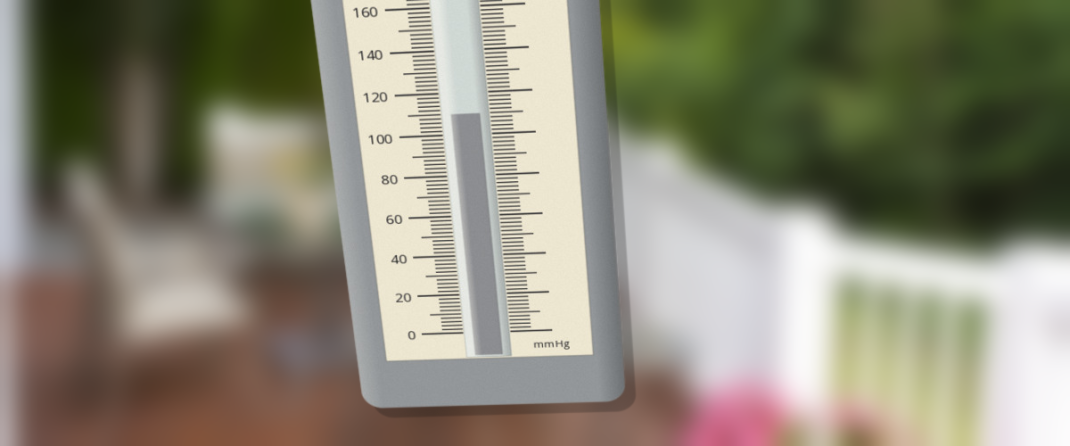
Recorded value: 110 mmHg
